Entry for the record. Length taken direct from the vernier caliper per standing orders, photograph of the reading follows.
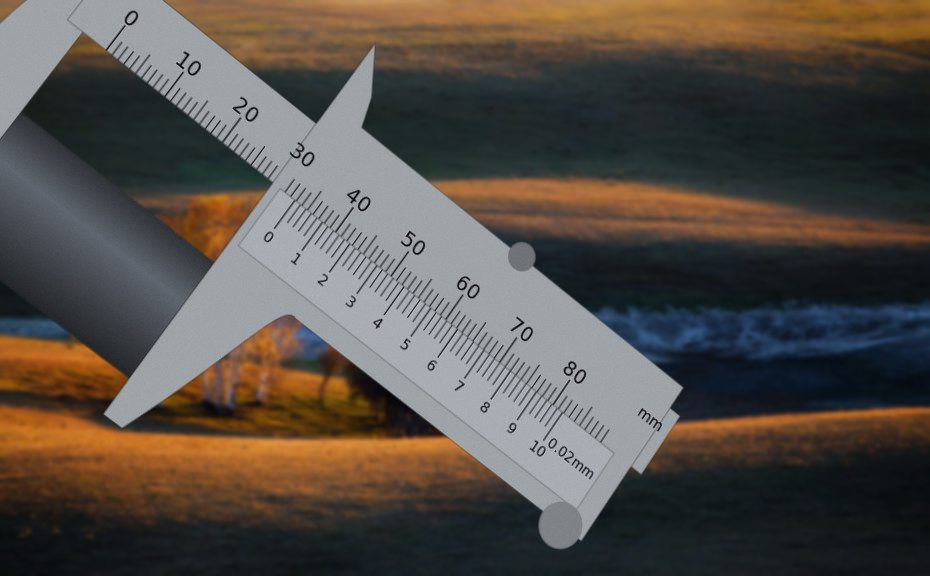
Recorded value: 32.8 mm
